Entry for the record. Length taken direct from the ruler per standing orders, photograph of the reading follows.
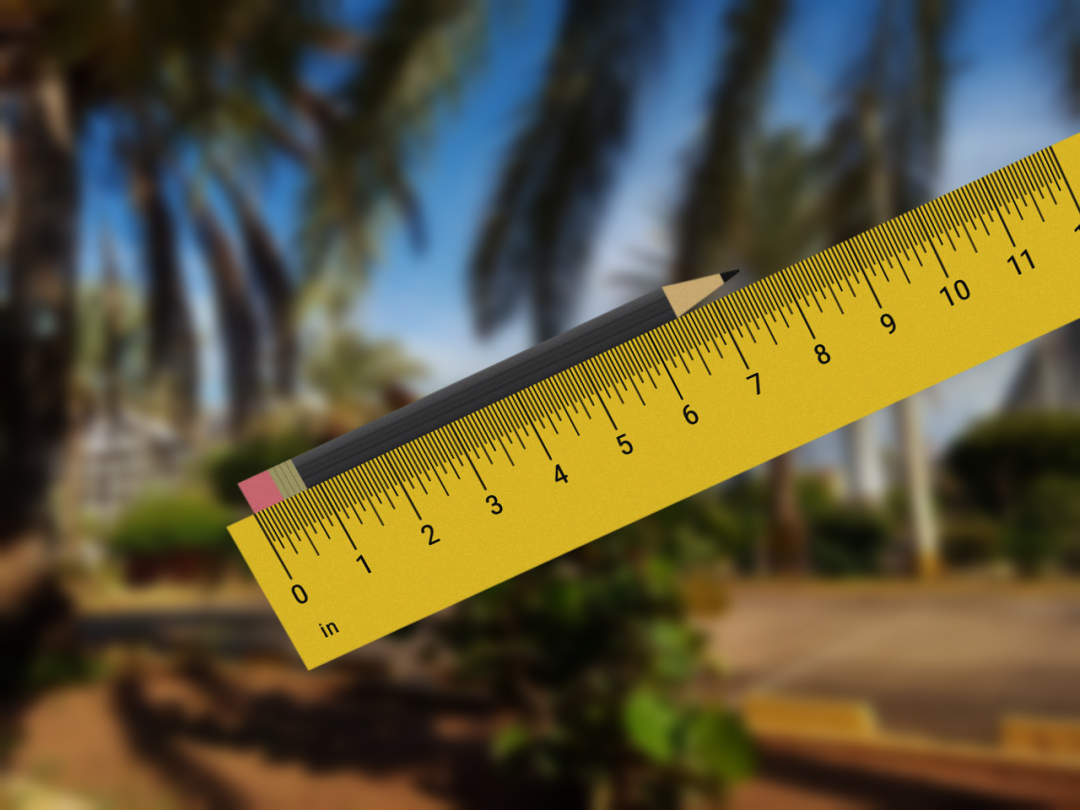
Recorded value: 7.5 in
